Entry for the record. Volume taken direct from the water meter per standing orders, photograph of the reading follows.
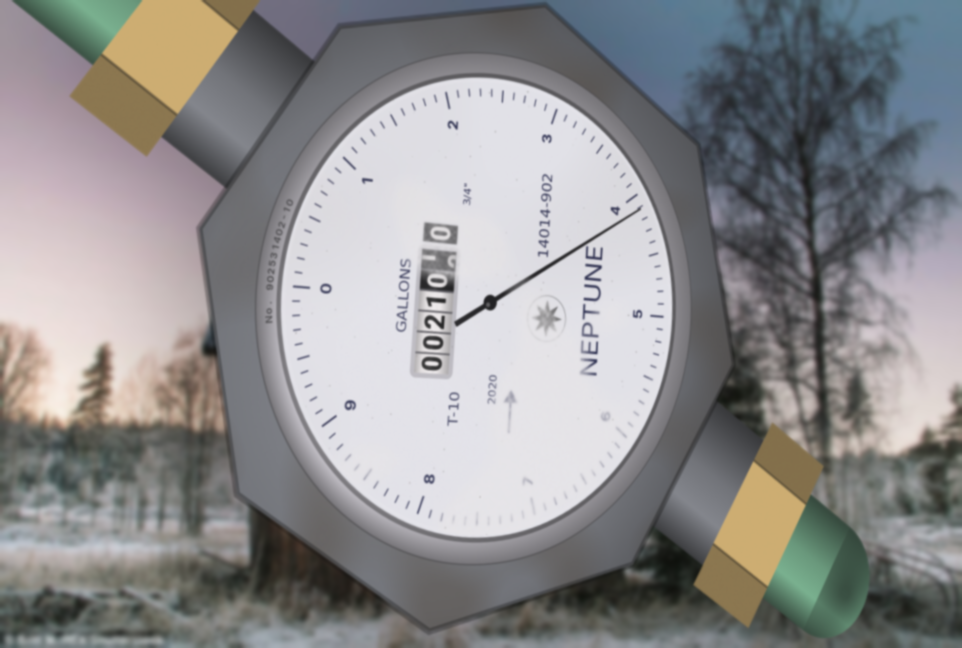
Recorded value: 21014.1 gal
